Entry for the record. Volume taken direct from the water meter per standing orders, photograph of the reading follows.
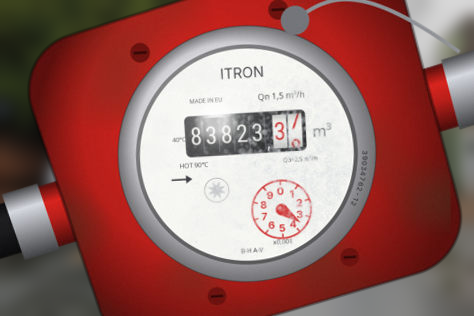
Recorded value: 83823.373 m³
